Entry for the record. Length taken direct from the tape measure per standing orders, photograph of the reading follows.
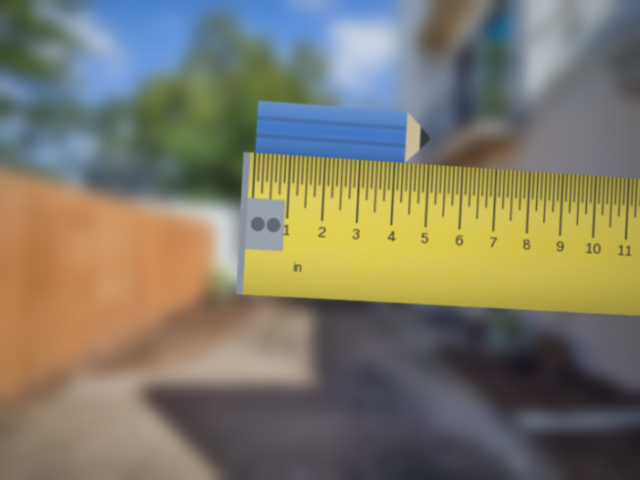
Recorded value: 5 in
